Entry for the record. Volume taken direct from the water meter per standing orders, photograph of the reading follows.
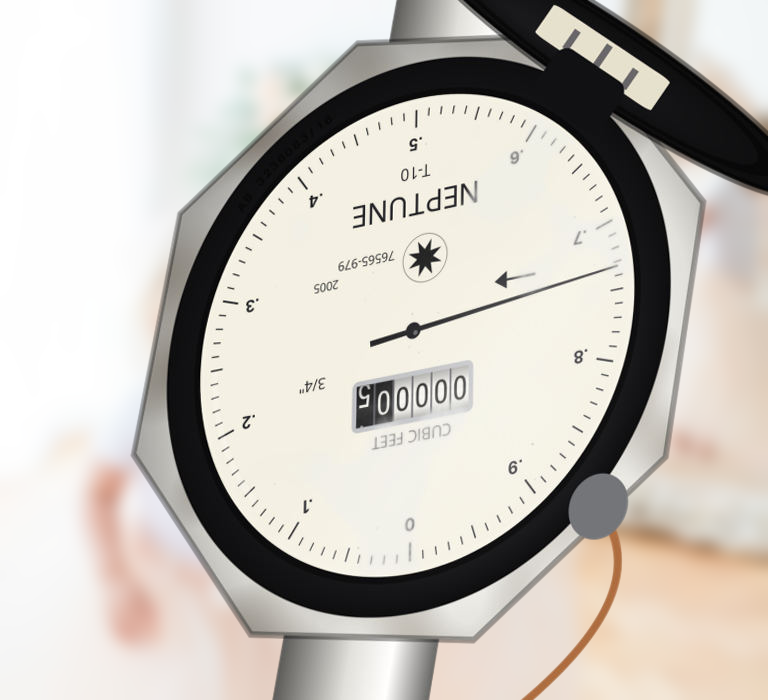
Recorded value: 4.73 ft³
